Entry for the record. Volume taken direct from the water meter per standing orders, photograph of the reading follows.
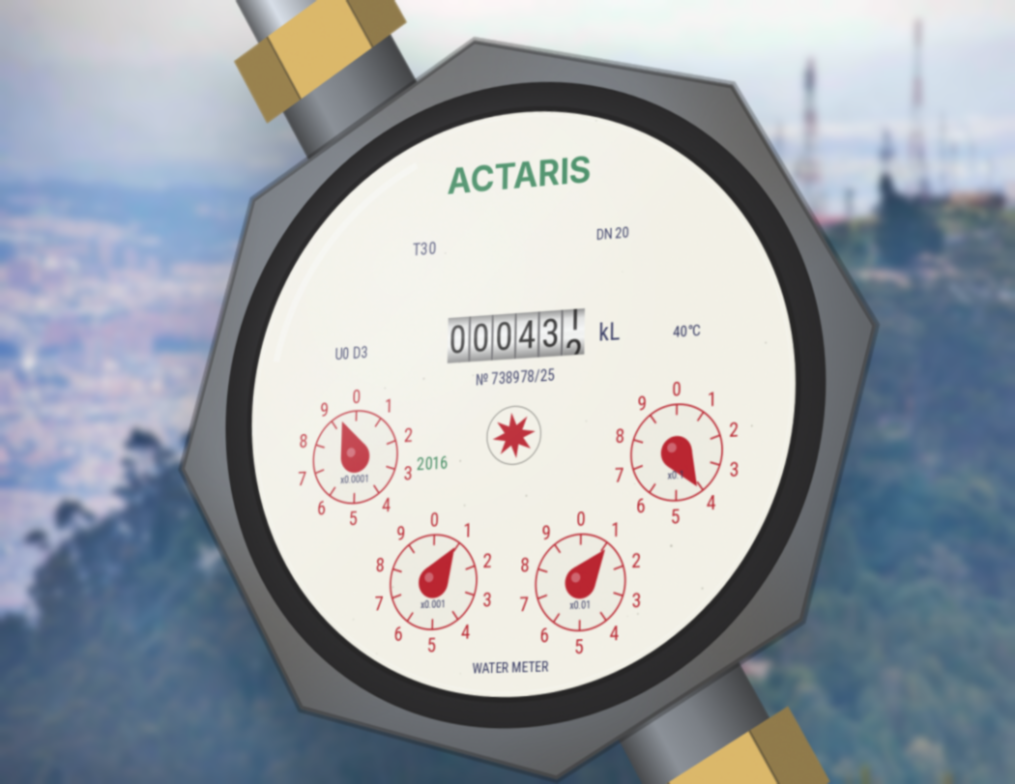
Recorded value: 431.4109 kL
